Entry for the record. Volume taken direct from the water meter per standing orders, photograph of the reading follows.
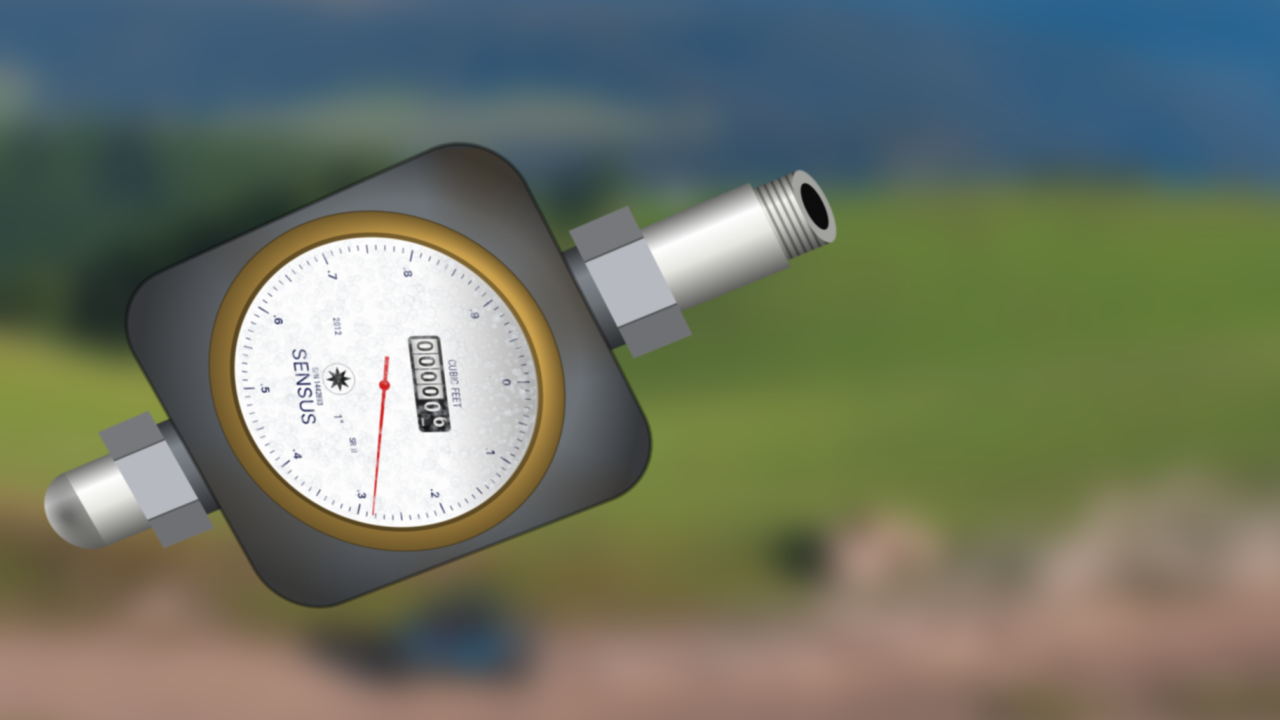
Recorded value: 6.28 ft³
